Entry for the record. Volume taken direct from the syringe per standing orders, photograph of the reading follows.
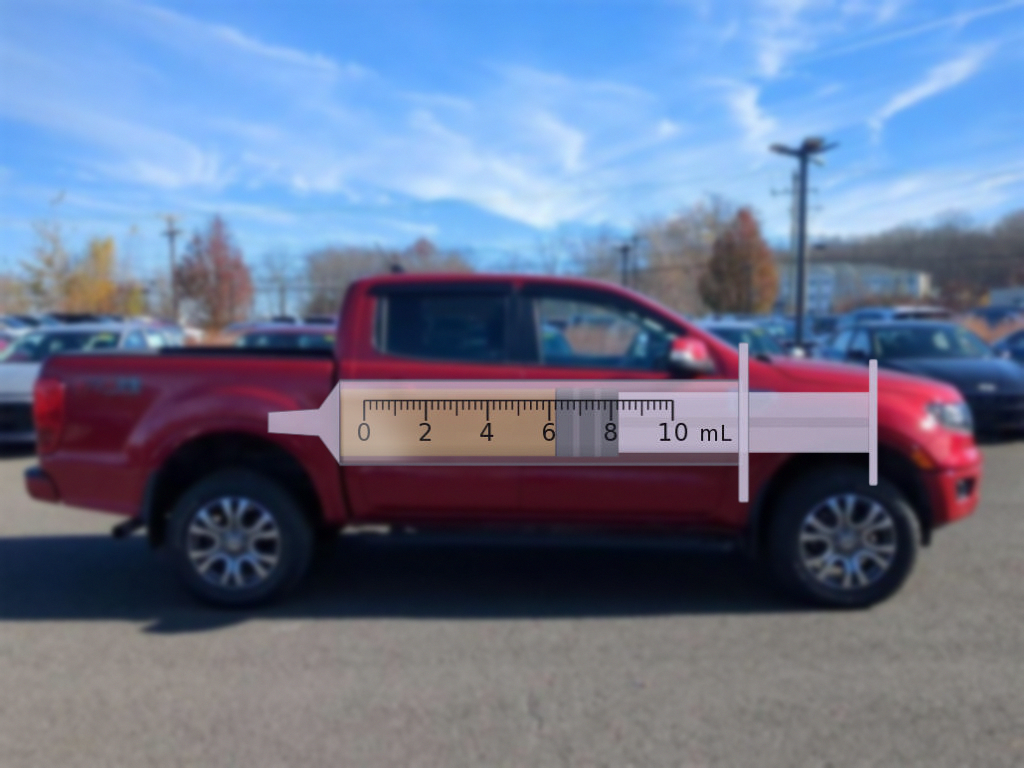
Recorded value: 6.2 mL
